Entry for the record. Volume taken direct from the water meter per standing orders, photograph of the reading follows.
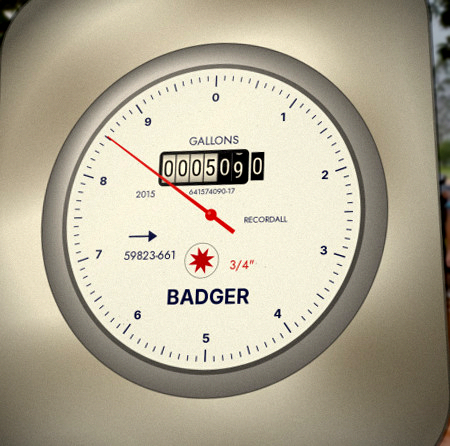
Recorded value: 5088.5 gal
